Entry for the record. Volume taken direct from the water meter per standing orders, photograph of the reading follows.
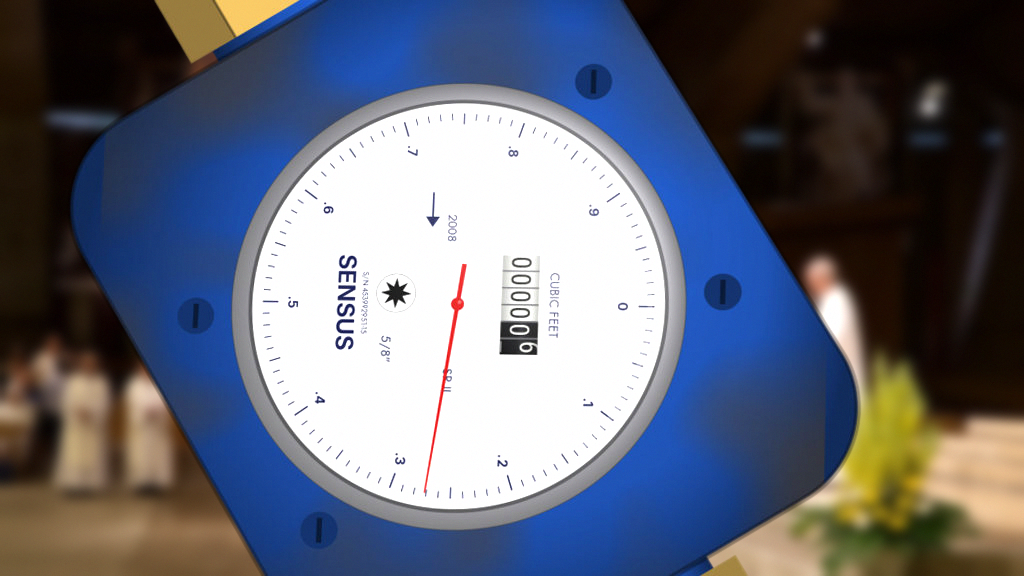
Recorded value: 6.27 ft³
